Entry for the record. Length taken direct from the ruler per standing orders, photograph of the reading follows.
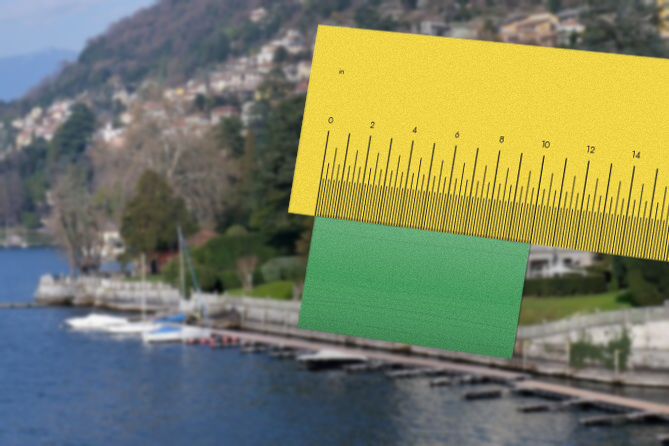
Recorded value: 10 in
